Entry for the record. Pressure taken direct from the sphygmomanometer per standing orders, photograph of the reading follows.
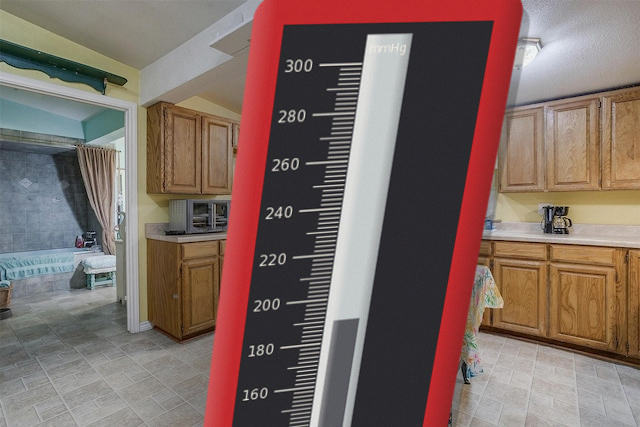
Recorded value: 190 mmHg
